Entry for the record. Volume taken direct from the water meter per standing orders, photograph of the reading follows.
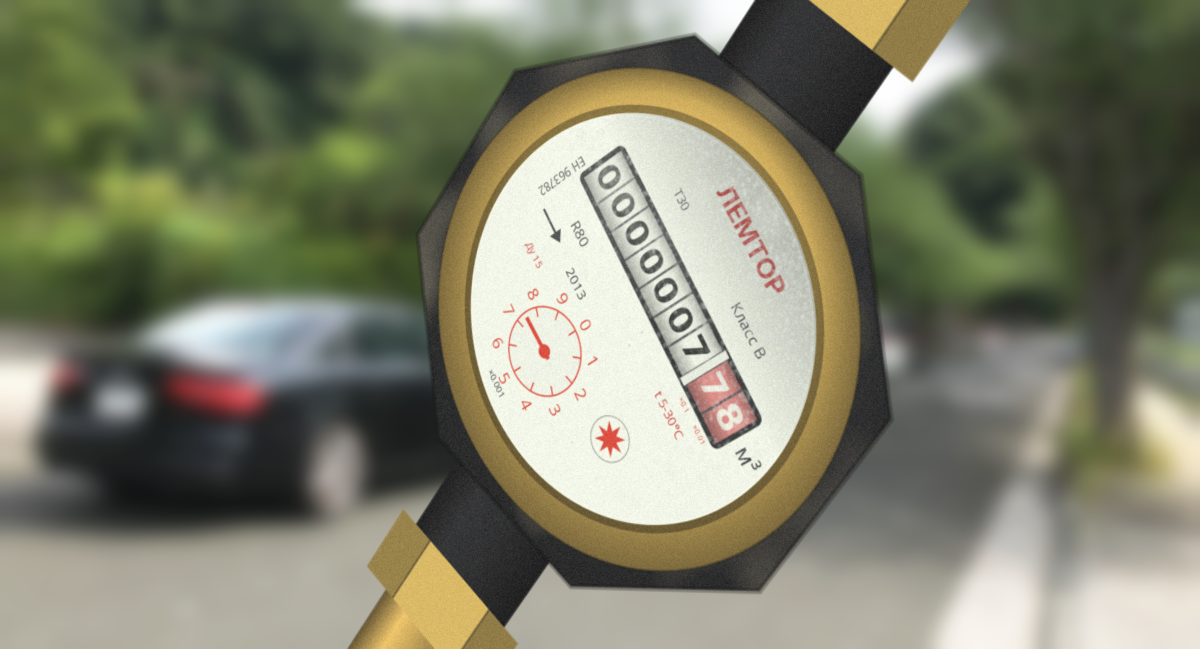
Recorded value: 7.787 m³
